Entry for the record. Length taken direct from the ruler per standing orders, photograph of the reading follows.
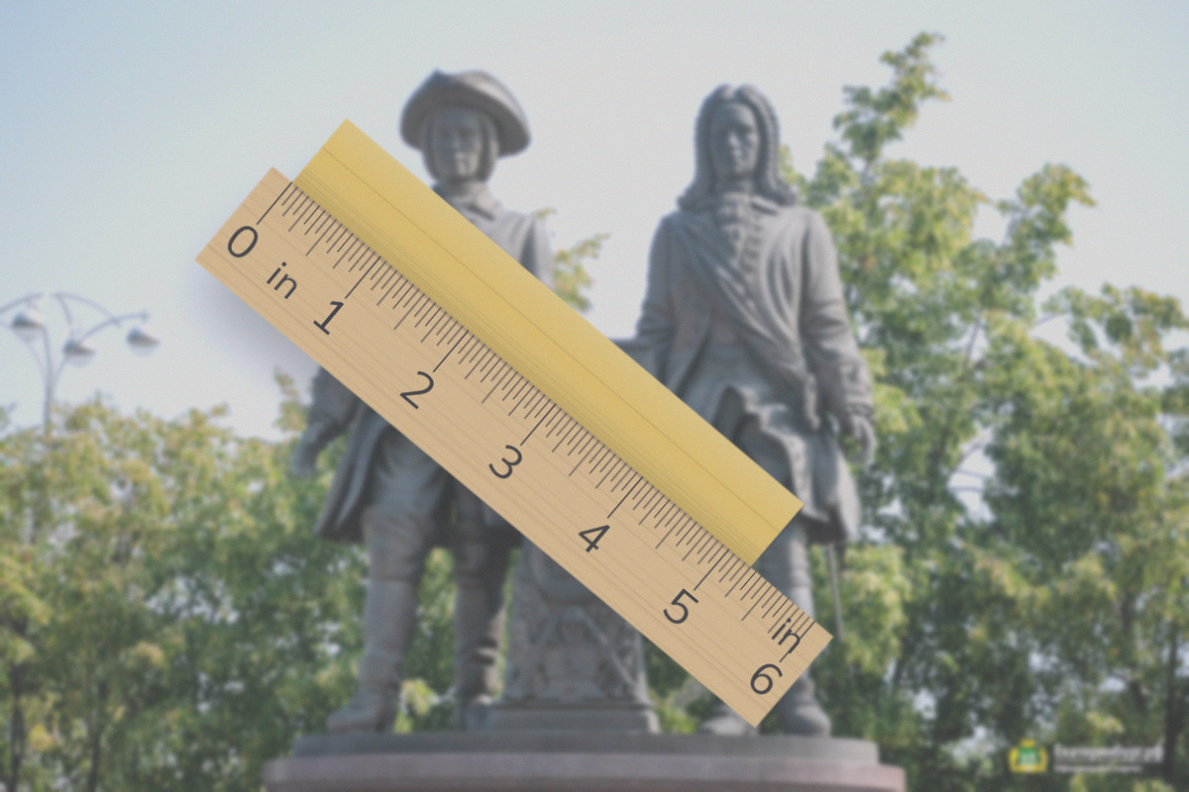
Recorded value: 5.25 in
